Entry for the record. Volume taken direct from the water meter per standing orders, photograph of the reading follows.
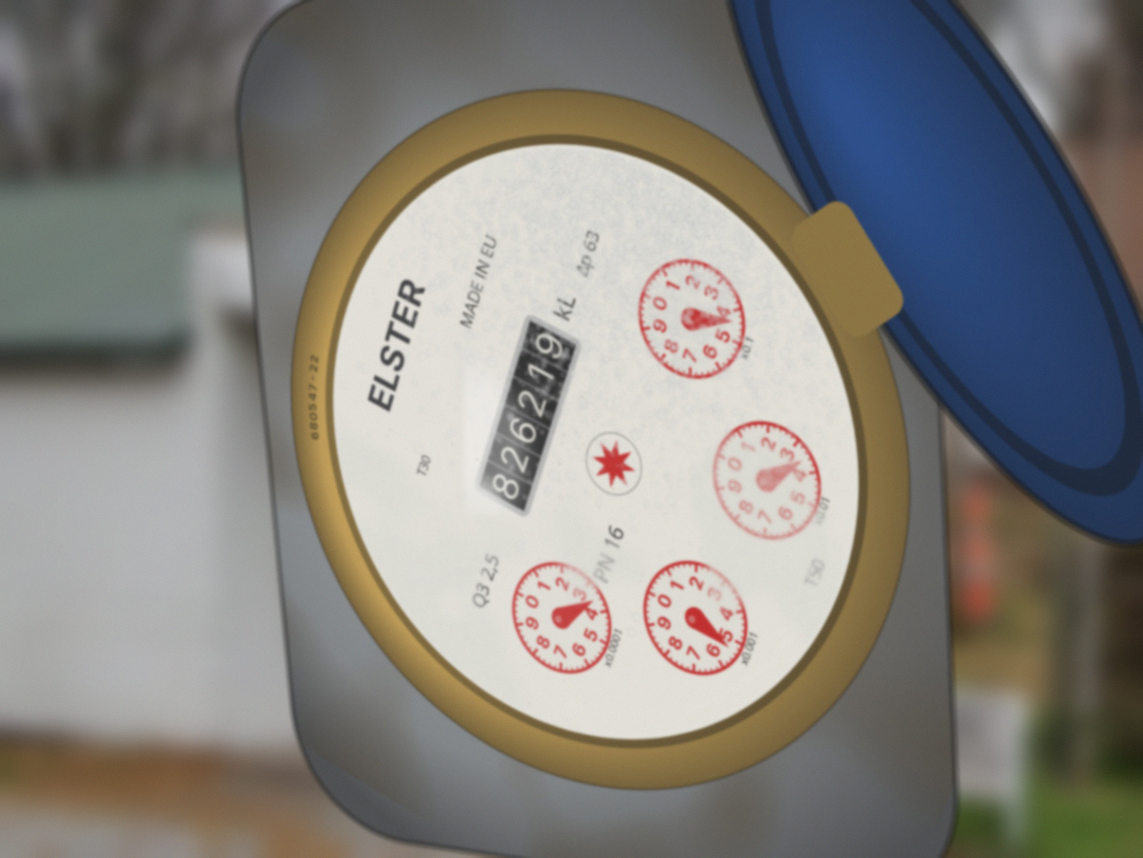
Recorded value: 826219.4353 kL
